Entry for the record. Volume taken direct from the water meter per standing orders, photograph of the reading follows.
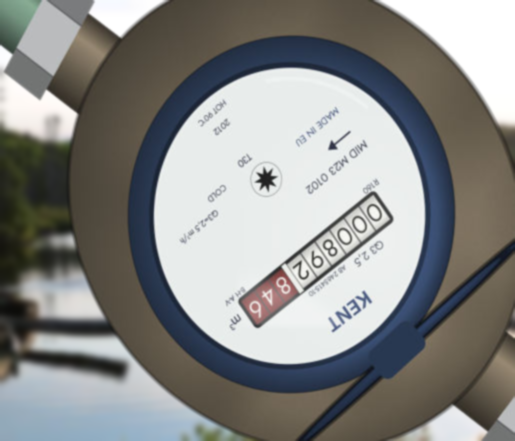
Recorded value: 892.846 m³
